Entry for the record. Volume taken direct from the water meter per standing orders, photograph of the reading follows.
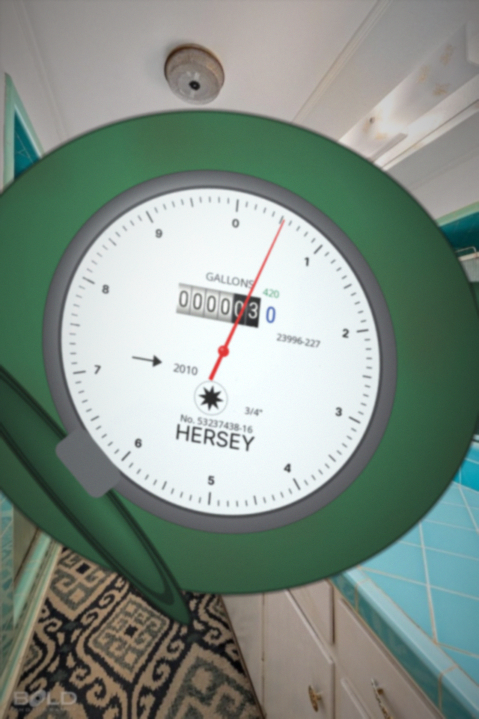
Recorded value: 30.5 gal
